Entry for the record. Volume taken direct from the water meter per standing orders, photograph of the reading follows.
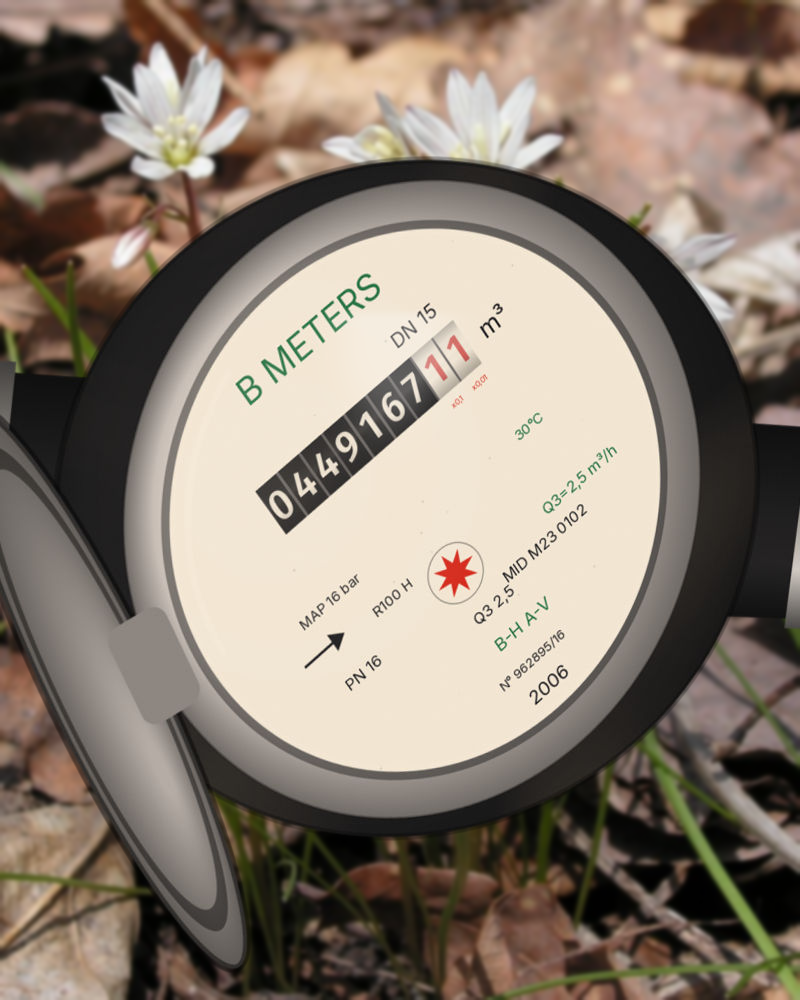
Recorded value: 449167.11 m³
